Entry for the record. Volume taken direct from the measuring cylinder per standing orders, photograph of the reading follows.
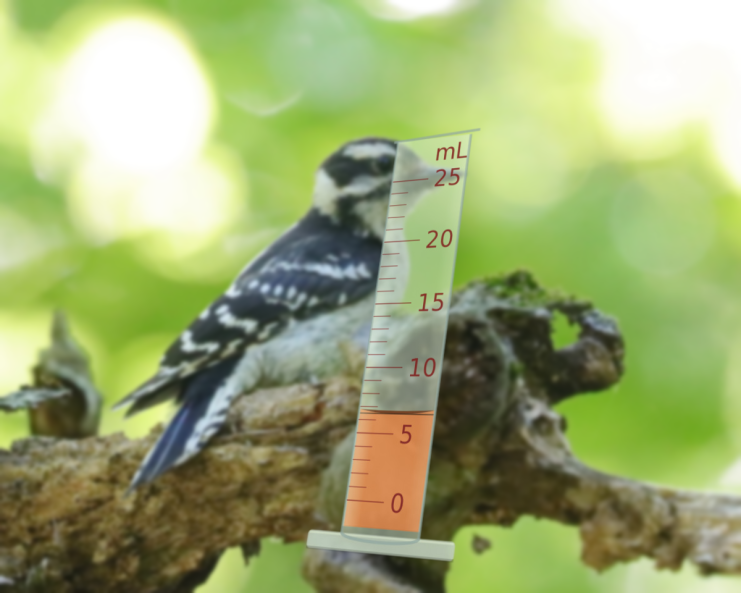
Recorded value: 6.5 mL
